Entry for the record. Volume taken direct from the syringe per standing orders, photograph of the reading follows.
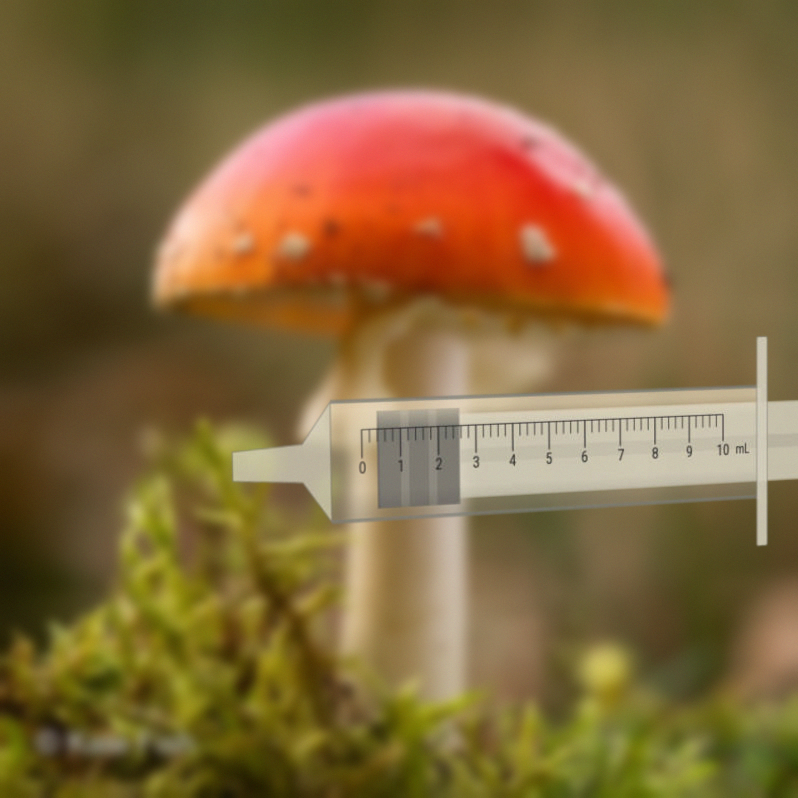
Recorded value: 0.4 mL
